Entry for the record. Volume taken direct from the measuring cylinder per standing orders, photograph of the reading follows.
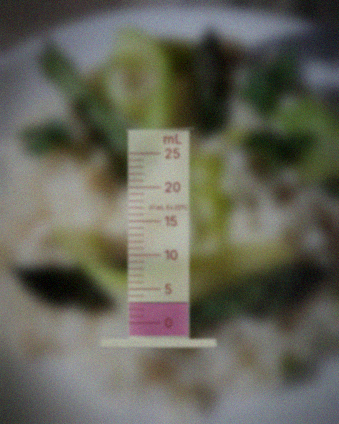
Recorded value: 3 mL
